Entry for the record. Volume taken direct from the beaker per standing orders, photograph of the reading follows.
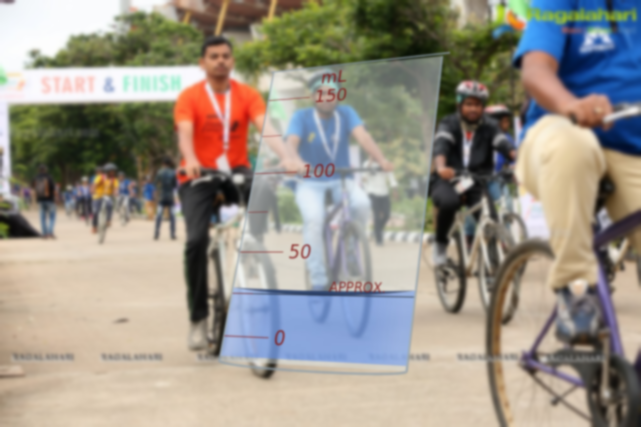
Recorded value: 25 mL
